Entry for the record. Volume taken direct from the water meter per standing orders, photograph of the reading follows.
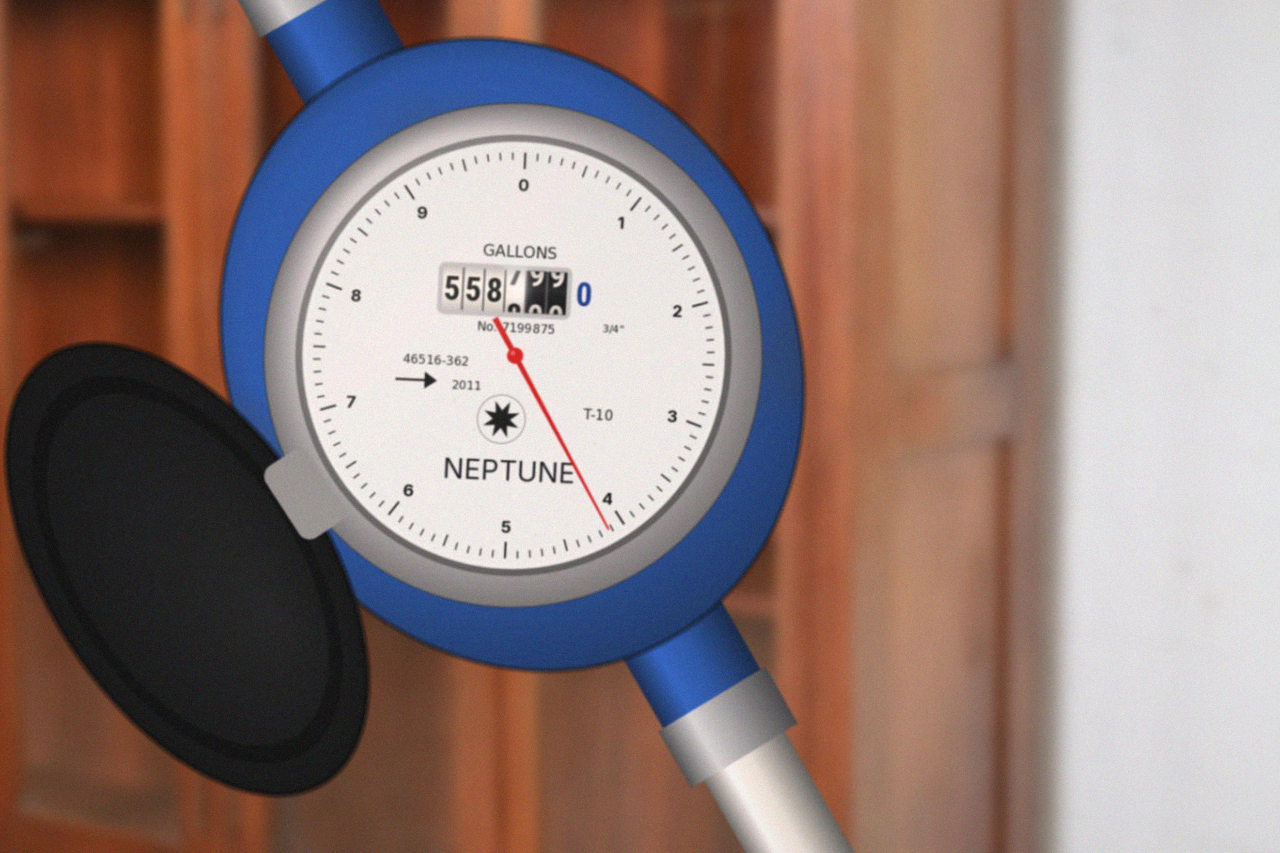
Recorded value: 5587994.1 gal
